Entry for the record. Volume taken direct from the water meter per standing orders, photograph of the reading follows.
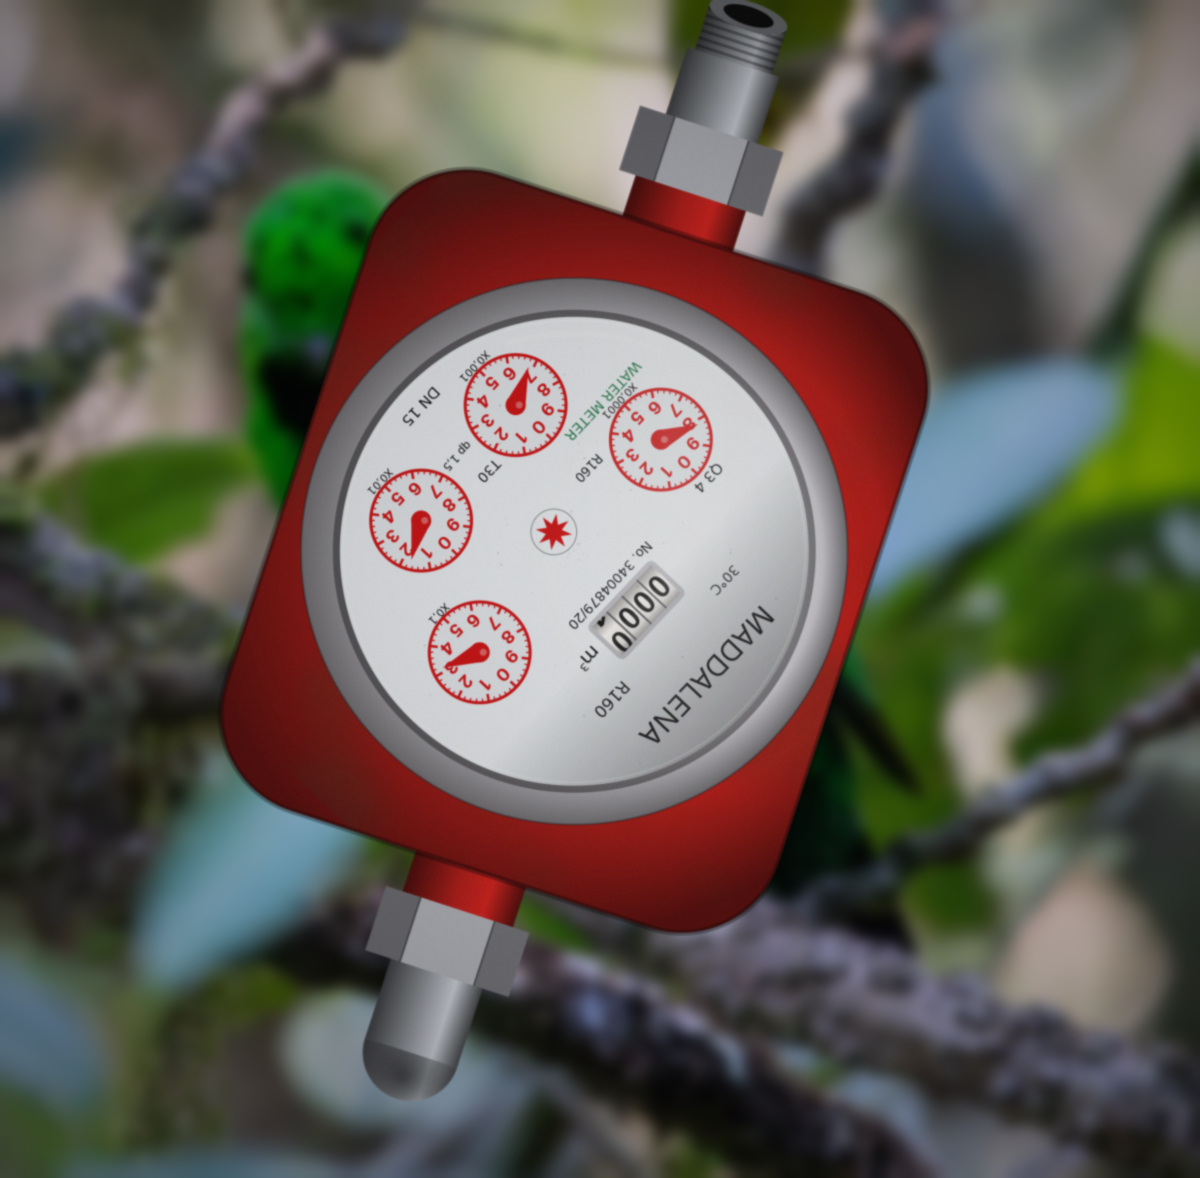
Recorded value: 0.3168 m³
